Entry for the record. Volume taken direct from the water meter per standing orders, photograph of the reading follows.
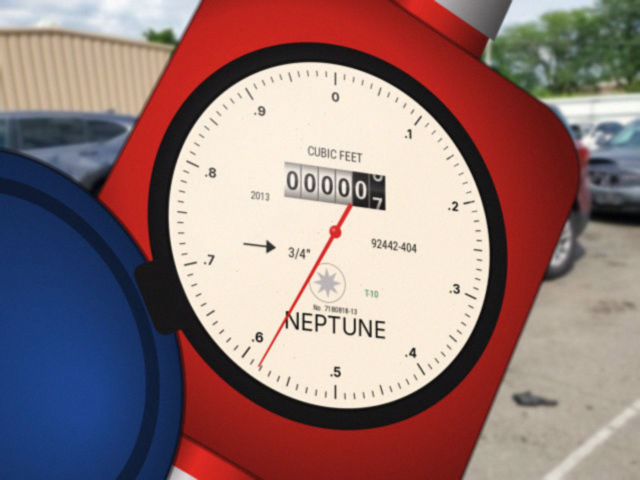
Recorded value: 6.58 ft³
